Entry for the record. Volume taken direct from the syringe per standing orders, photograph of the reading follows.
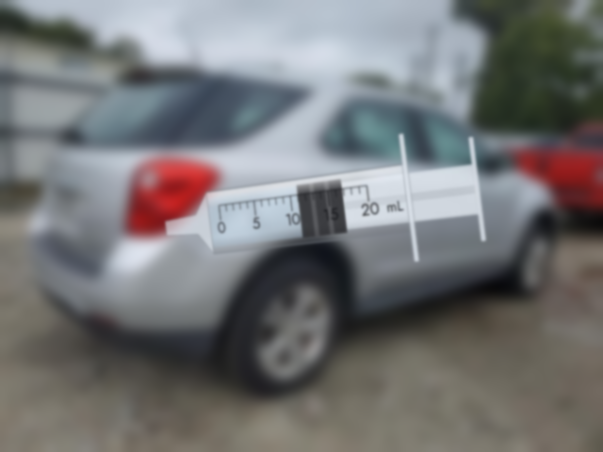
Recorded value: 11 mL
